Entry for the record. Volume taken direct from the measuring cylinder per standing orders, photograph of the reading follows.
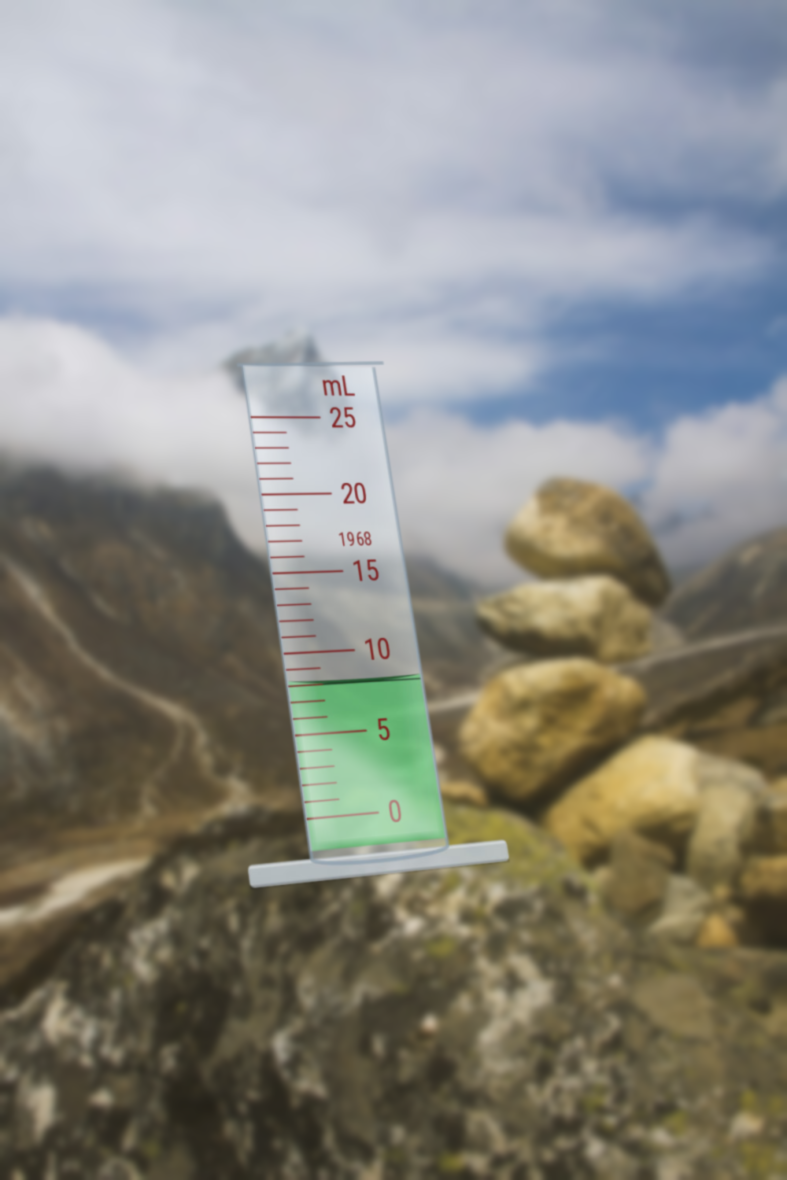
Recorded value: 8 mL
